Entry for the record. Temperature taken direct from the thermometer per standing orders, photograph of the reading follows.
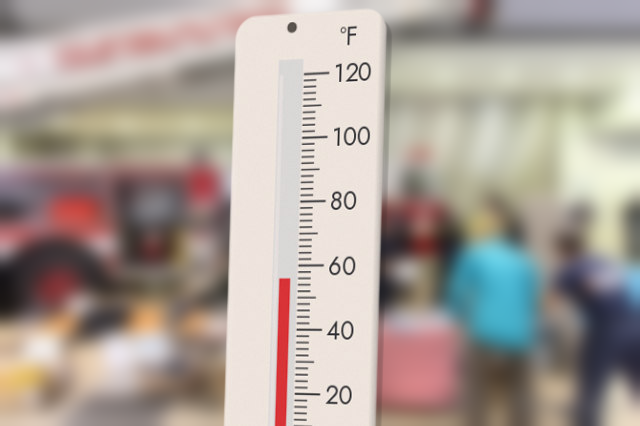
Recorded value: 56 °F
